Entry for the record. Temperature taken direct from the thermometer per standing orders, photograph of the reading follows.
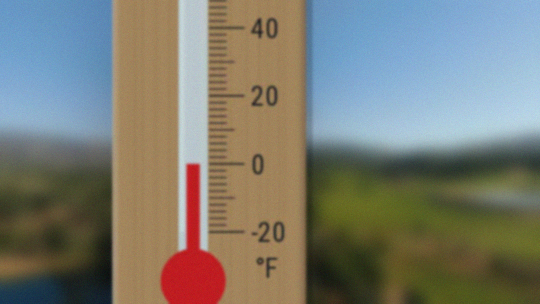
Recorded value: 0 °F
